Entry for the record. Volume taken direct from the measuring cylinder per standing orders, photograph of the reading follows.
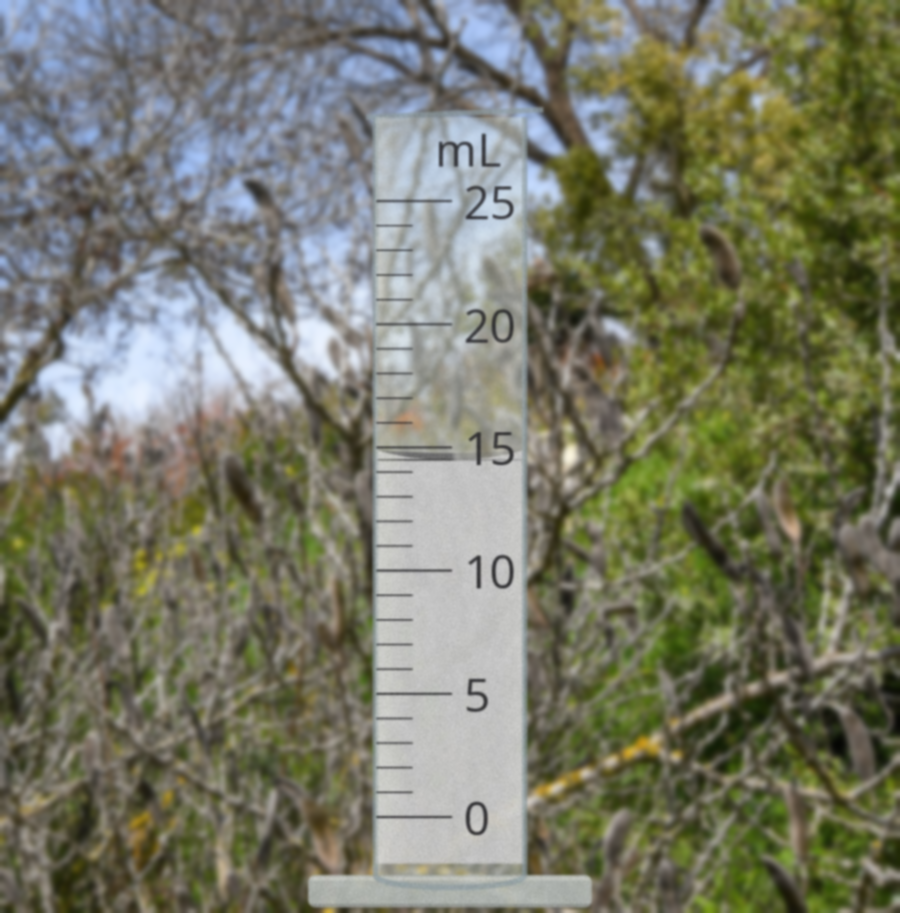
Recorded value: 14.5 mL
